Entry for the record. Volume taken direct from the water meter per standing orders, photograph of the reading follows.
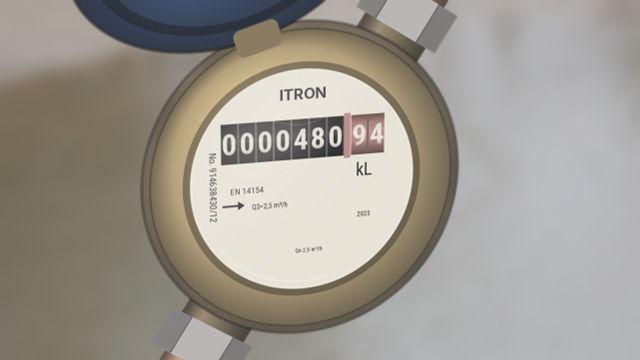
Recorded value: 480.94 kL
